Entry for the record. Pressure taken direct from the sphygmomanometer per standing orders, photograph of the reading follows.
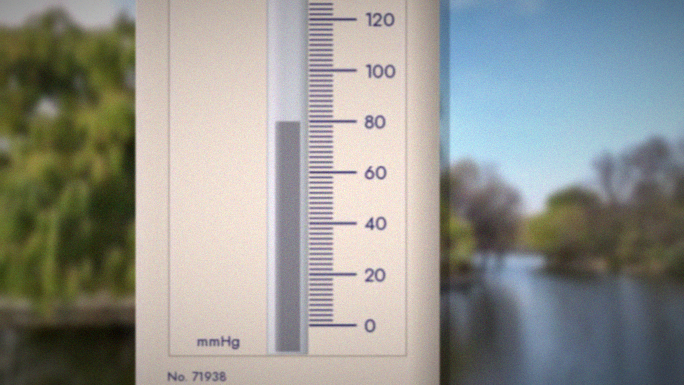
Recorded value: 80 mmHg
